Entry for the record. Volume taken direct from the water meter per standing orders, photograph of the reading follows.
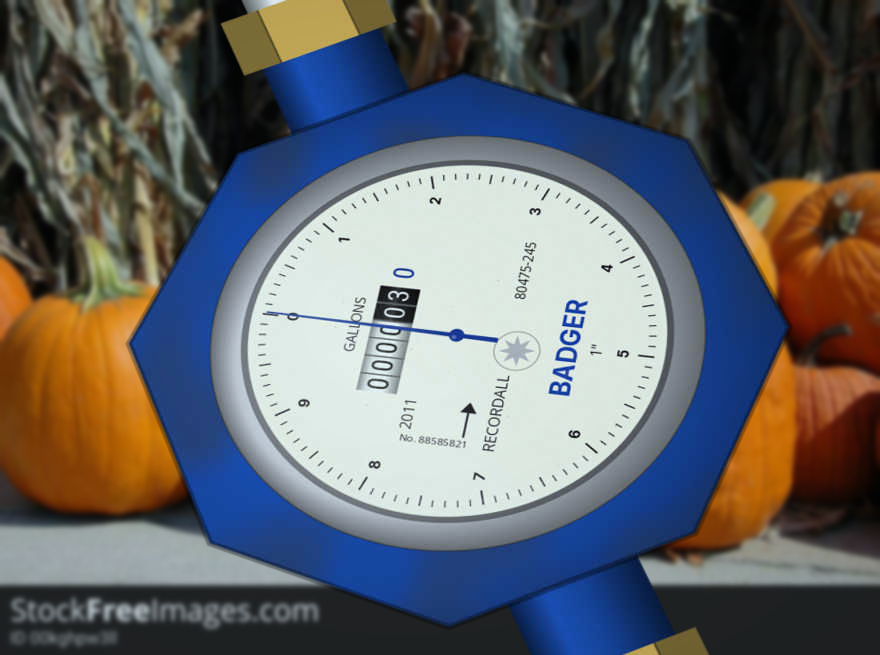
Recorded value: 30.0 gal
